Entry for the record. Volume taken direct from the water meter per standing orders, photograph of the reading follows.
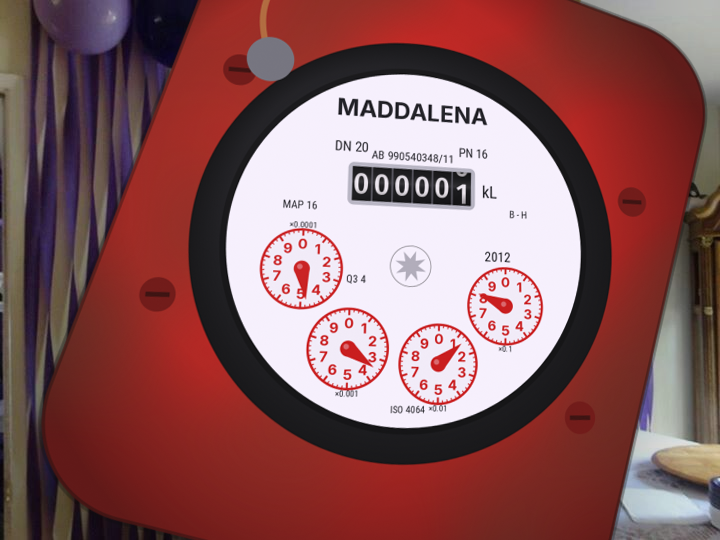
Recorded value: 0.8134 kL
